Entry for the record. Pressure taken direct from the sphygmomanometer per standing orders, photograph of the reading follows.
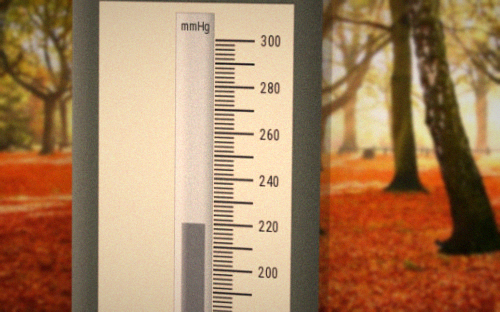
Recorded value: 220 mmHg
